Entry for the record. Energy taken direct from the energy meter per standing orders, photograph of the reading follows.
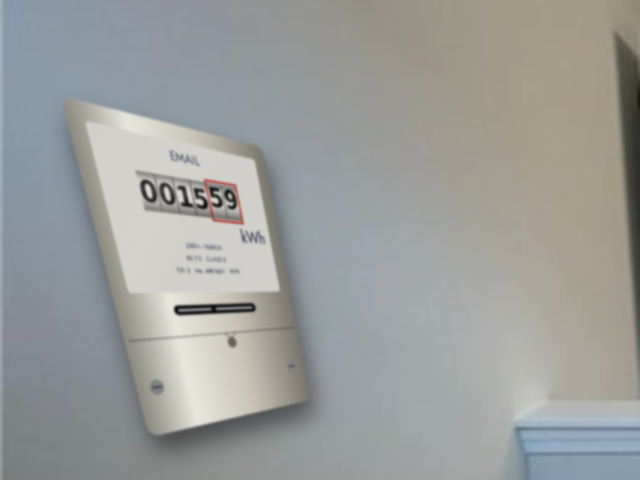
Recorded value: 15.59 kWh
